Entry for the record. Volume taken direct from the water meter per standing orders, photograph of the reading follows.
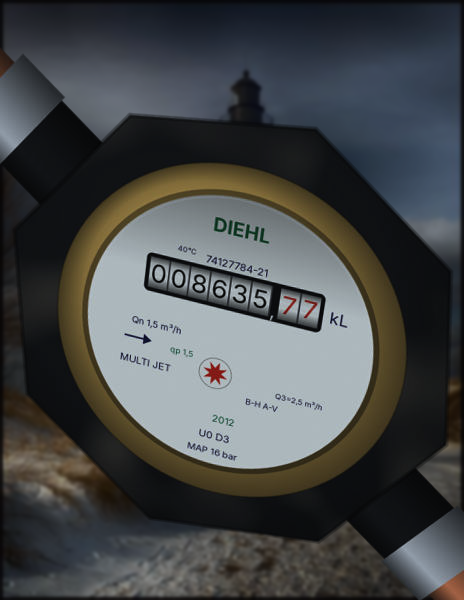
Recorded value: 8635.77 kL
